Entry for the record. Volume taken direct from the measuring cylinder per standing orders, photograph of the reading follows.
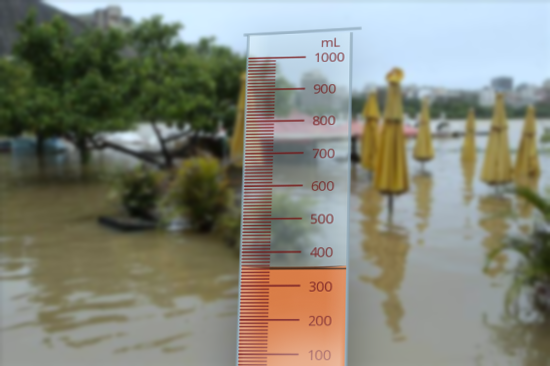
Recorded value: 350 mL
